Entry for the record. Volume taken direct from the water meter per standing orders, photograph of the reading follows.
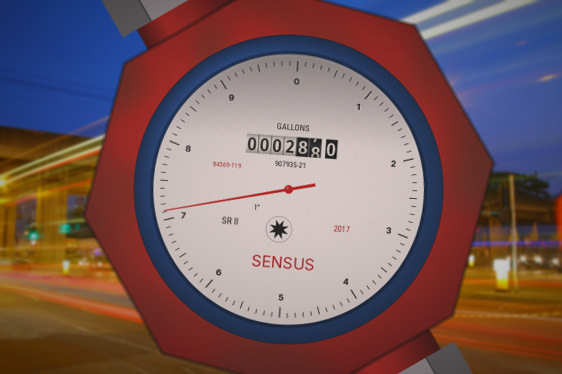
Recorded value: 2877.1 gal
